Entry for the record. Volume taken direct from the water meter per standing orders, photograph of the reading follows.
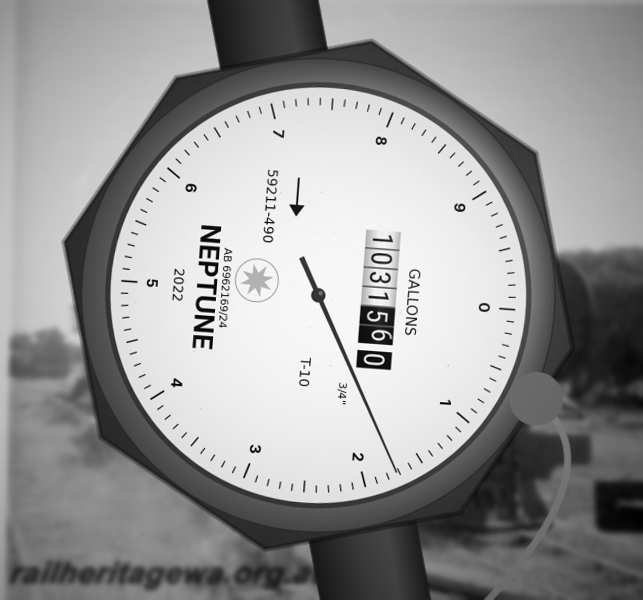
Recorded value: 1031561.7 gal
